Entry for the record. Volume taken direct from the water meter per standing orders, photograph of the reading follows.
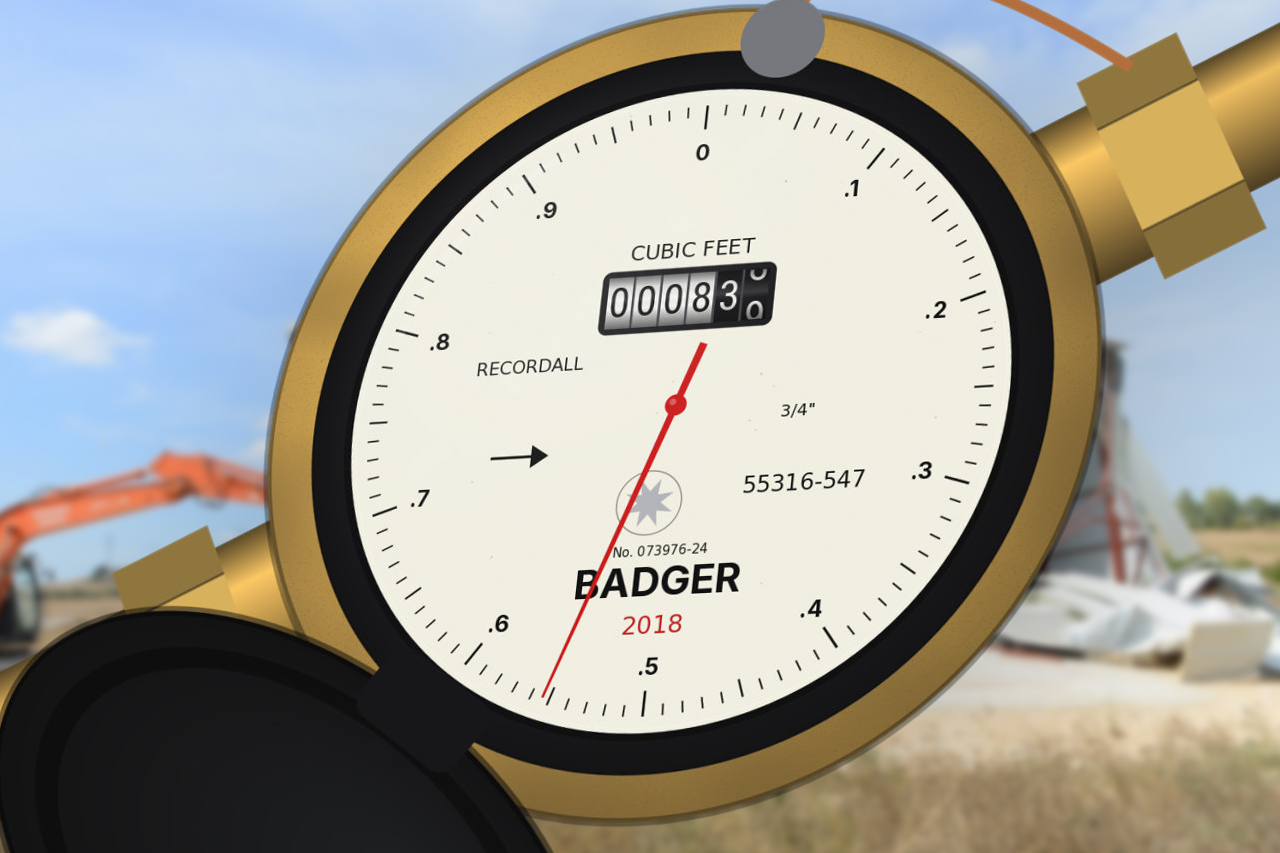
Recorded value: 838.55 ft³
